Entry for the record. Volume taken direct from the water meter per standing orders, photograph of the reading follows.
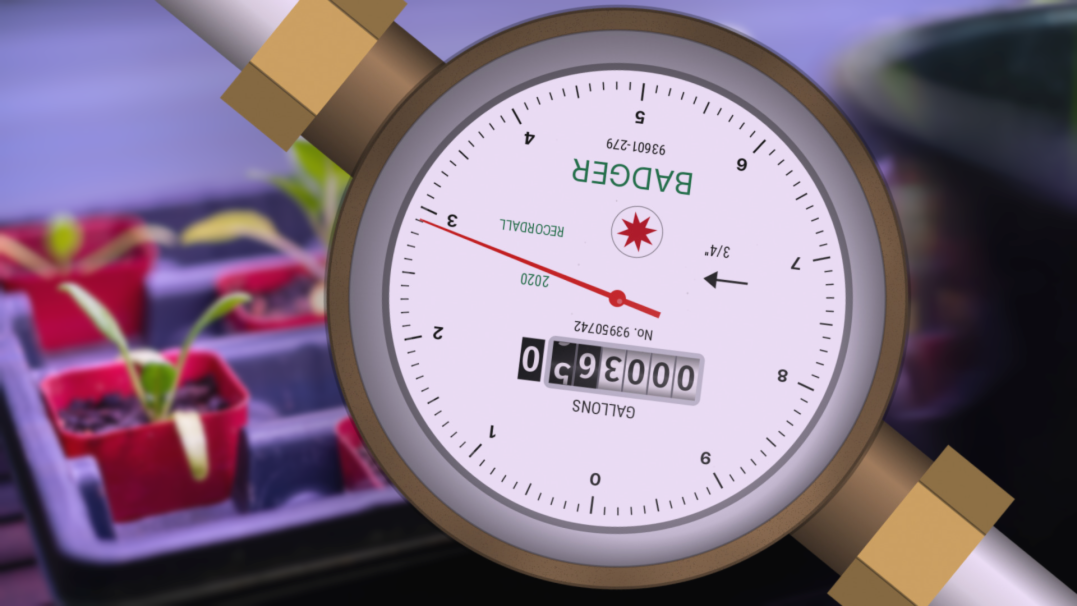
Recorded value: 3652.9 gal
